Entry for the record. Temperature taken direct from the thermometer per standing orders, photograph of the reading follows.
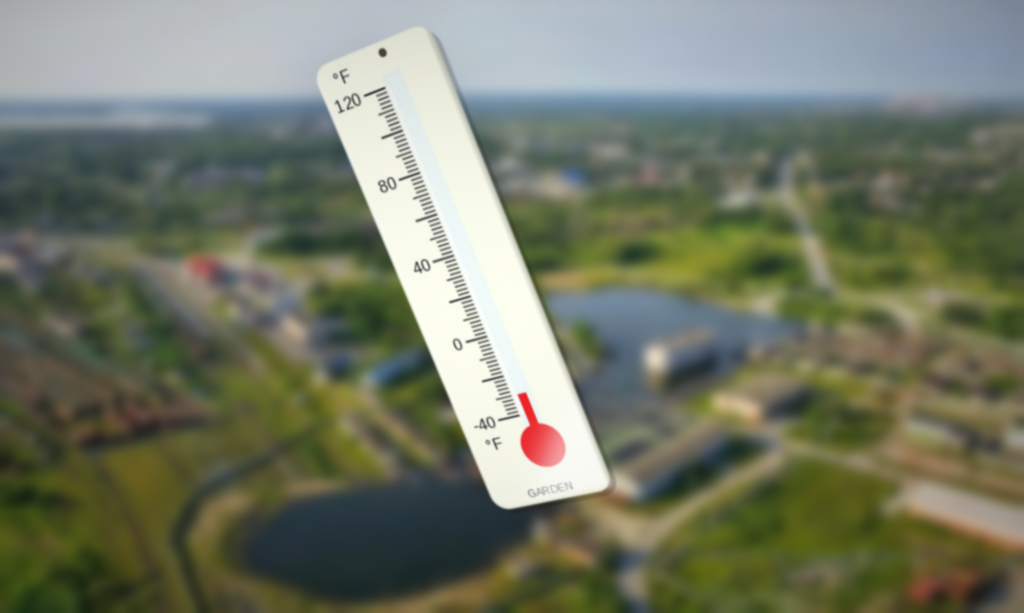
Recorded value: -30 °F
